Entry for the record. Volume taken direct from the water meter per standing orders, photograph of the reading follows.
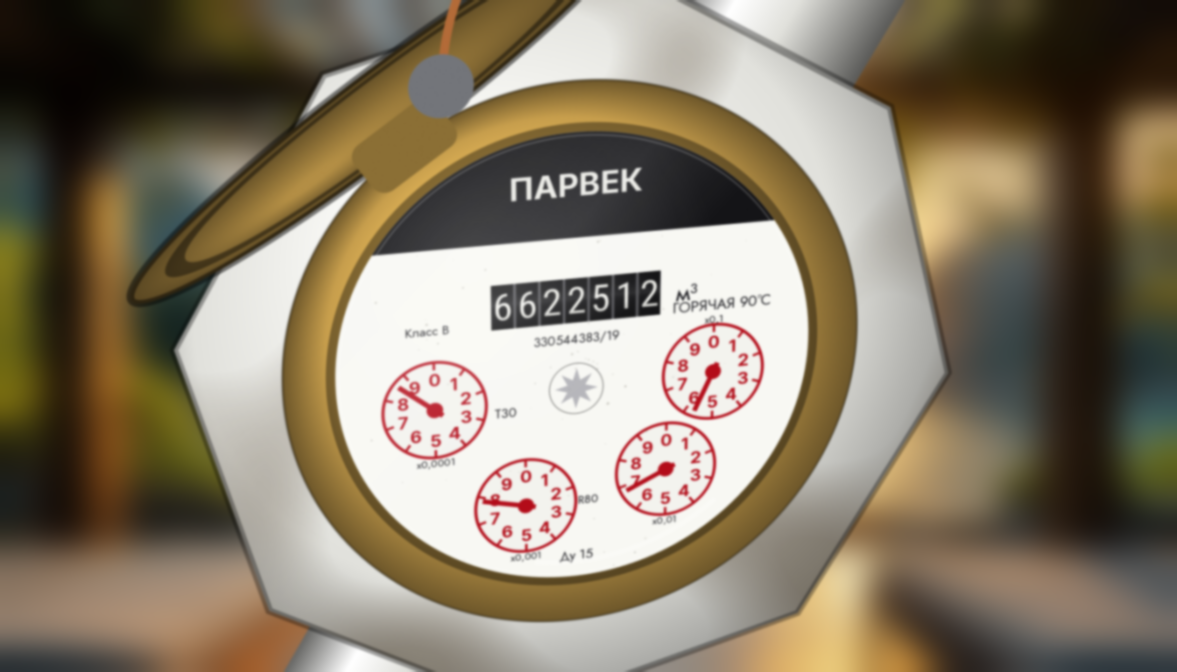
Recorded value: 6622512.5678 m³
